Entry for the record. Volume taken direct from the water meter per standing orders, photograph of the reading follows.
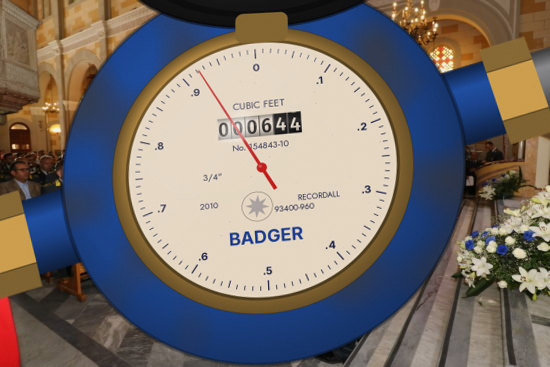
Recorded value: 643.92 ft³
